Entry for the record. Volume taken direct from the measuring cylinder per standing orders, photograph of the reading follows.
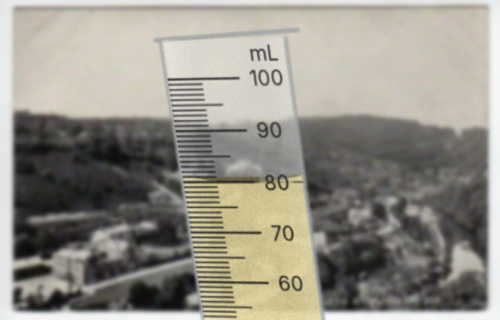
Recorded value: 80 mL
